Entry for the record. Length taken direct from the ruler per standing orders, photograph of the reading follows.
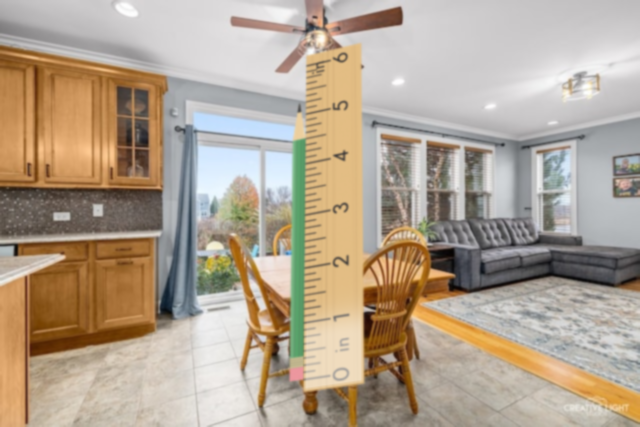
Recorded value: 5.25 in
